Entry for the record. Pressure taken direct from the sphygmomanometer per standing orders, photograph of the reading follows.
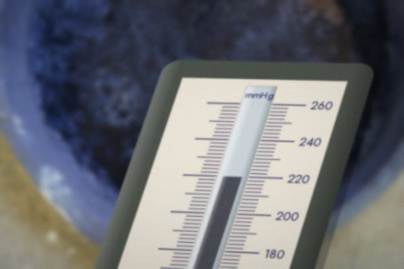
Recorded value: 220 mmHg
